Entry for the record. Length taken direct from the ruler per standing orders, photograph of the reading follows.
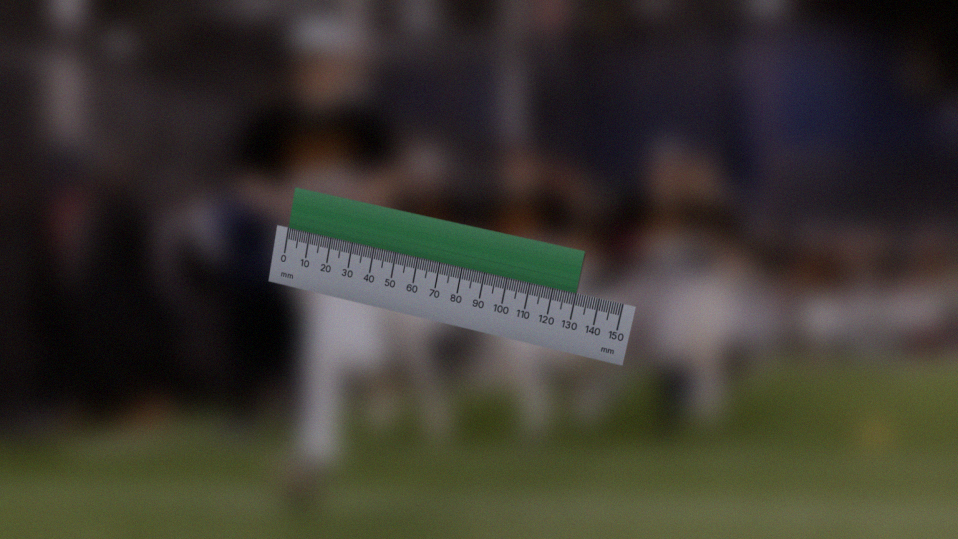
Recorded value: 130 mm
